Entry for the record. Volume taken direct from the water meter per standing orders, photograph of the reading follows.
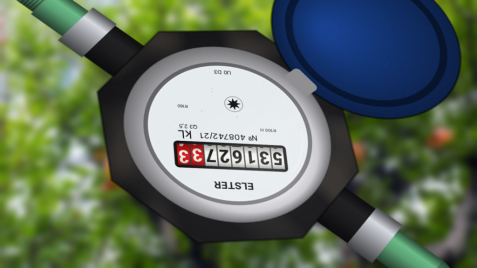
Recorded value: 531627.33 kL
